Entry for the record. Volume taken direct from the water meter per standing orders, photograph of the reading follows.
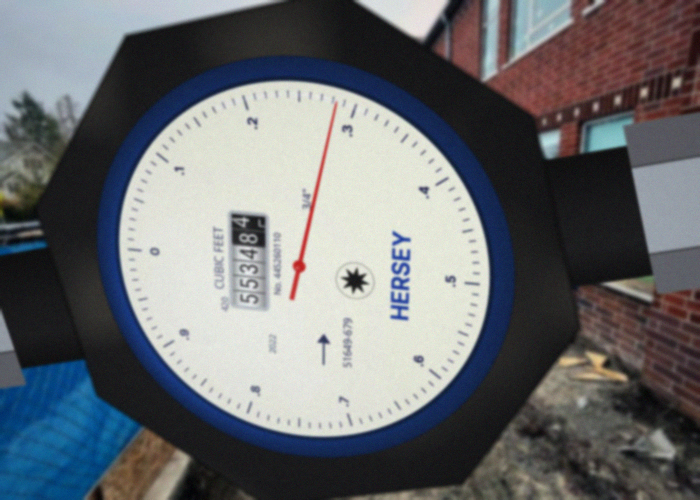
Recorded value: 553484.28 ft³
